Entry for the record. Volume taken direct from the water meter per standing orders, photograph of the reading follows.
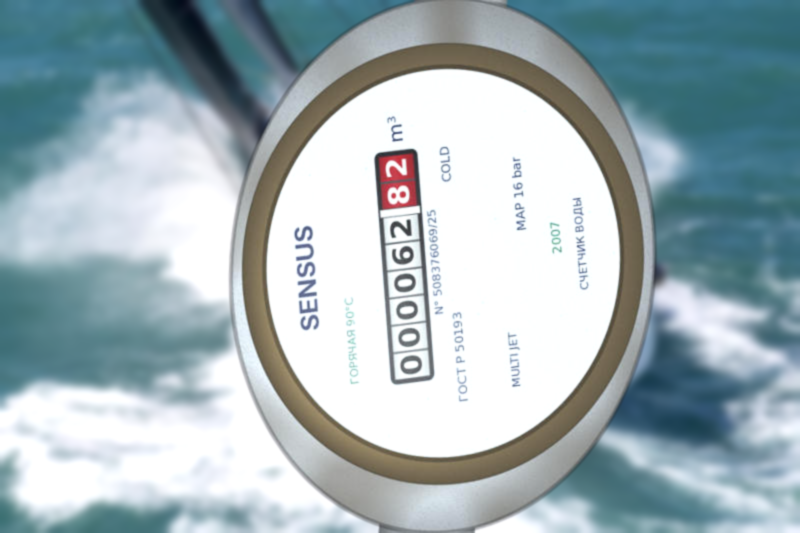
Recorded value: 62.82 m³
